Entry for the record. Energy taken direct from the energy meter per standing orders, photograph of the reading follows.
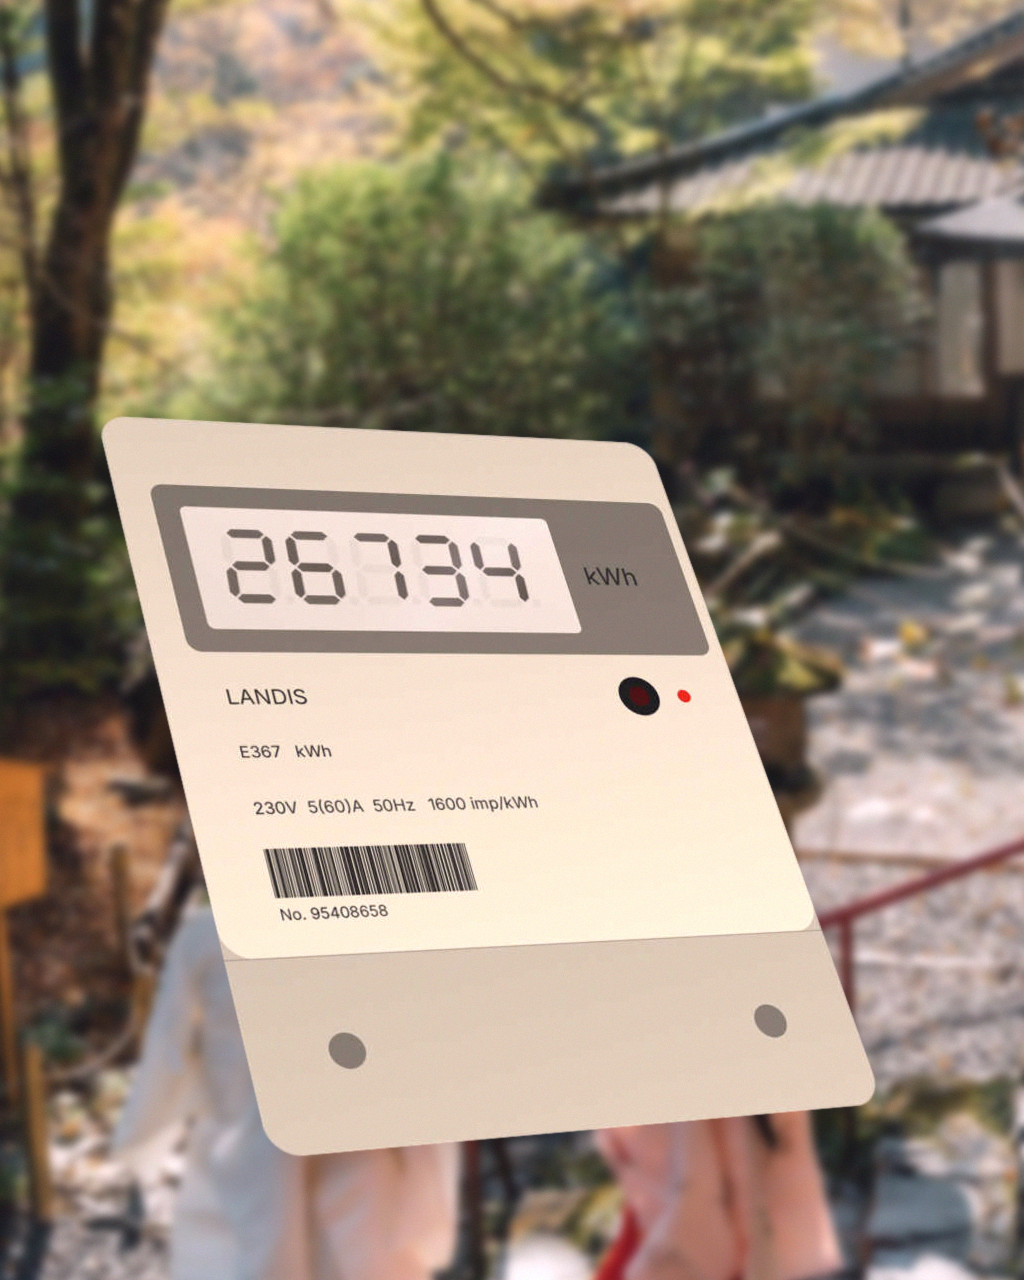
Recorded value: 26734 kWh
